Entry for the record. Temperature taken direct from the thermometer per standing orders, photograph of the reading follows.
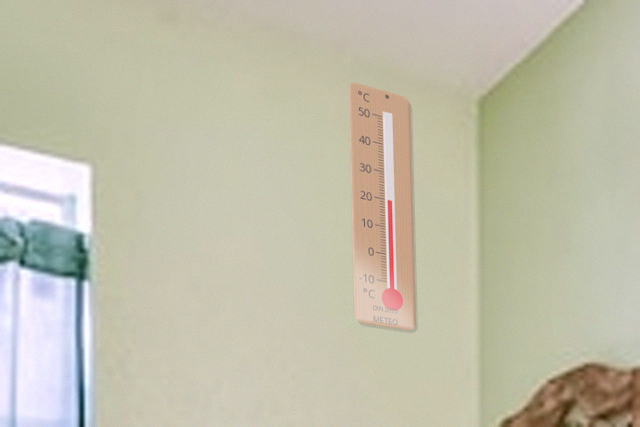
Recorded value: 20 °C
